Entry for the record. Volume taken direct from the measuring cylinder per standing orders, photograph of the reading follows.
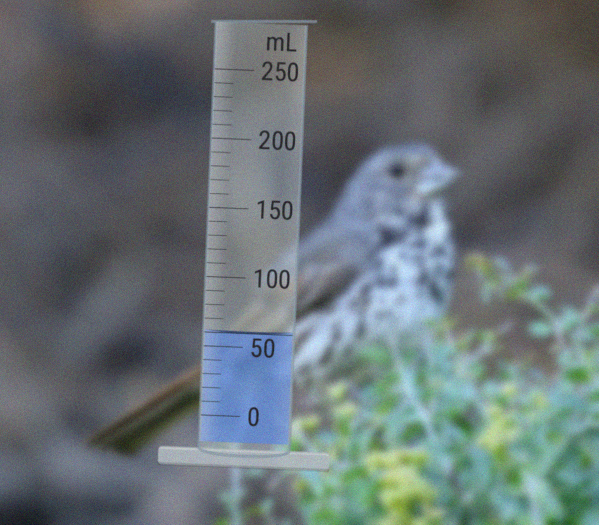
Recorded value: 60 mL
